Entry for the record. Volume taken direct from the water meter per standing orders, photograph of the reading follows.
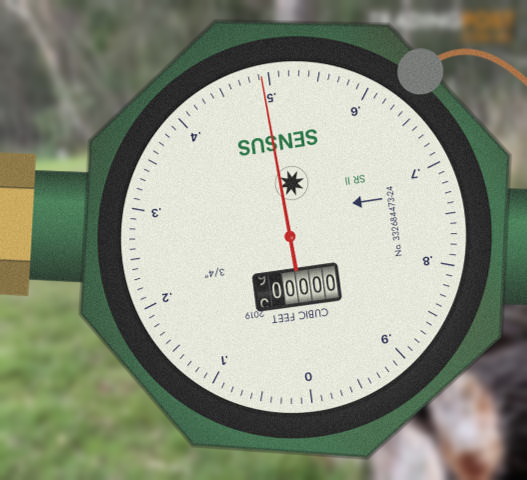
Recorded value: 5.49 ft³
